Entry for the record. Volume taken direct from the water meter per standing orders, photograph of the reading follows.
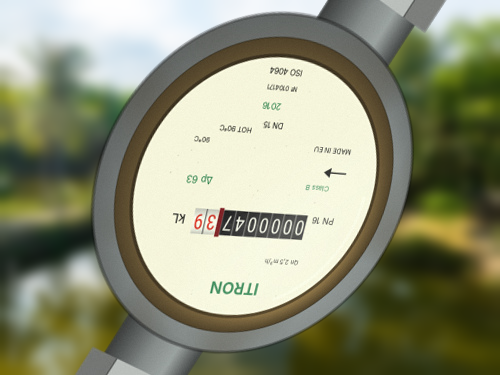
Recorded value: 47.39 kL
